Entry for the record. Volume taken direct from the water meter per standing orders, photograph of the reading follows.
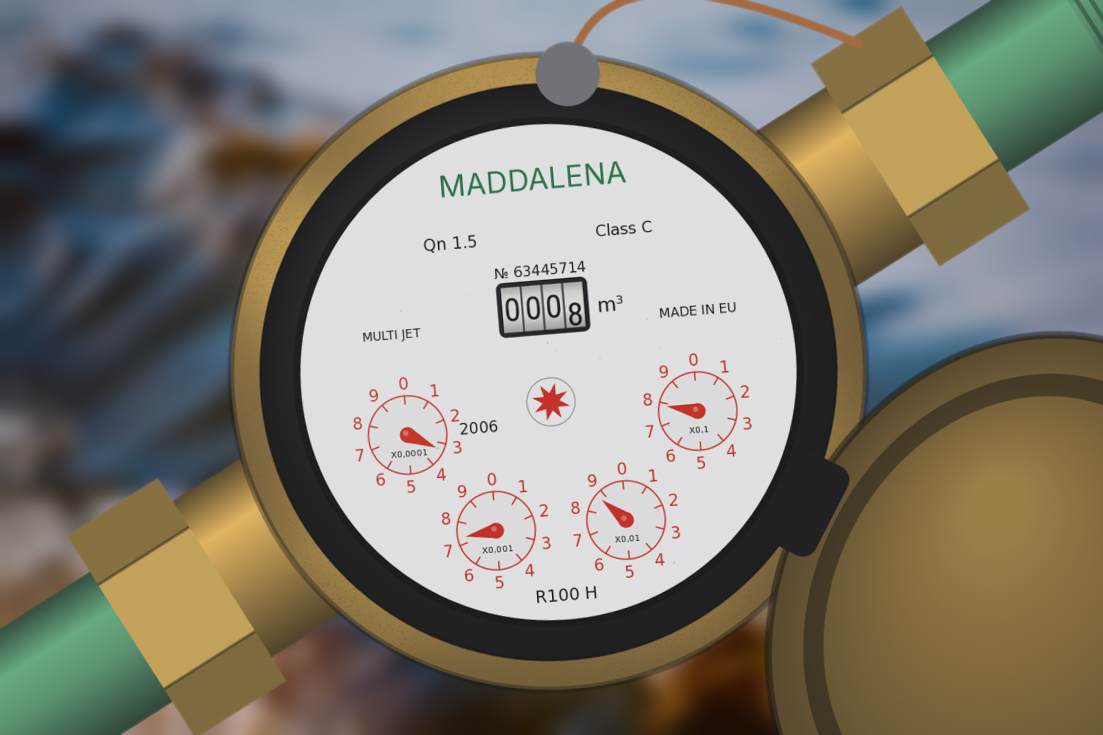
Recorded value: 7.7873 m³
